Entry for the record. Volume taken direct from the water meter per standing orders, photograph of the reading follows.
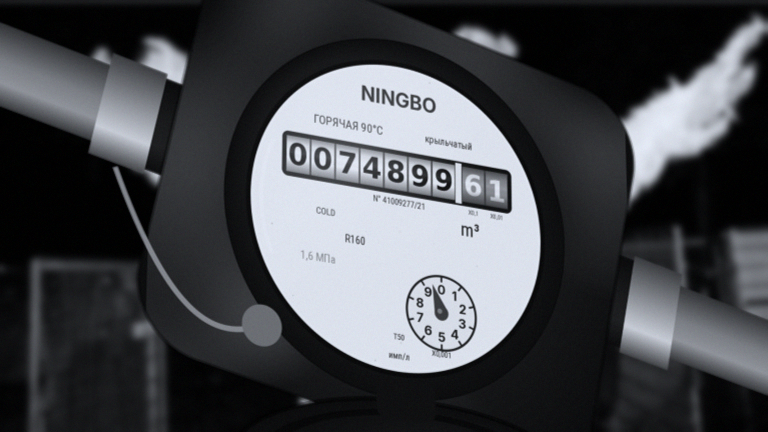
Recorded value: 74899.609 m³
